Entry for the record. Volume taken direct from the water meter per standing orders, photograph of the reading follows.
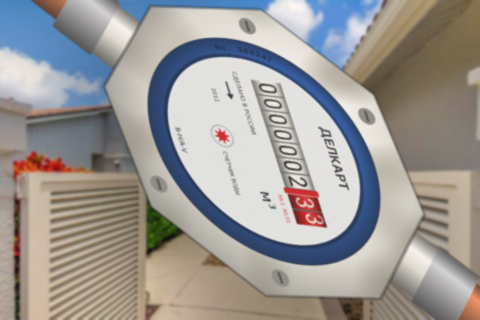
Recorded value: 2.33 m³
